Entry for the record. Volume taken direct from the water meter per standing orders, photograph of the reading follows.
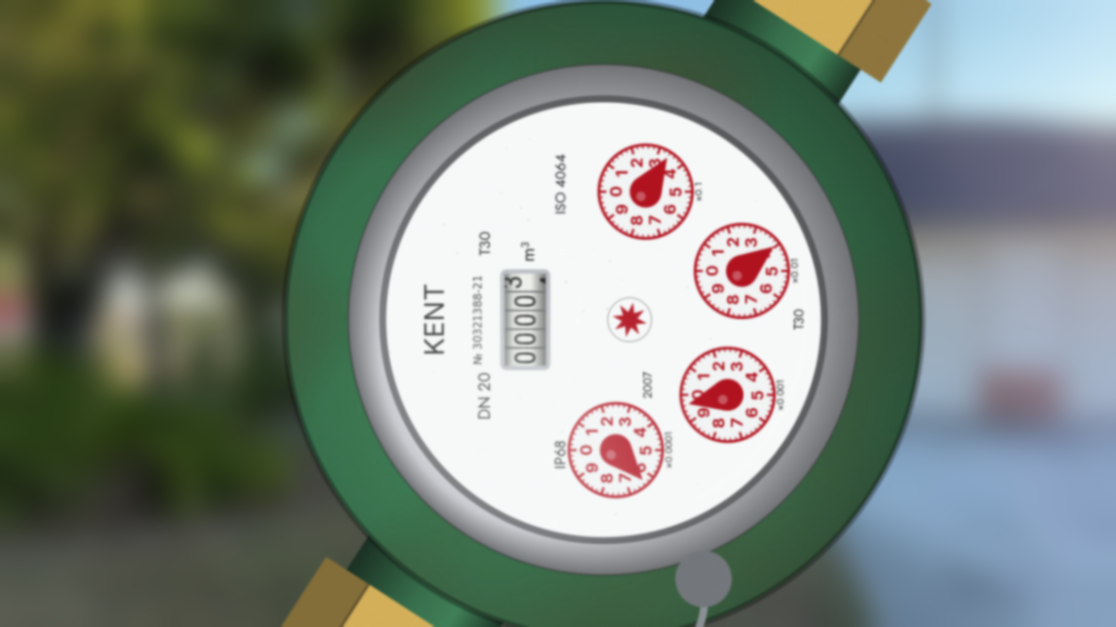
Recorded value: 3.3396 m³
